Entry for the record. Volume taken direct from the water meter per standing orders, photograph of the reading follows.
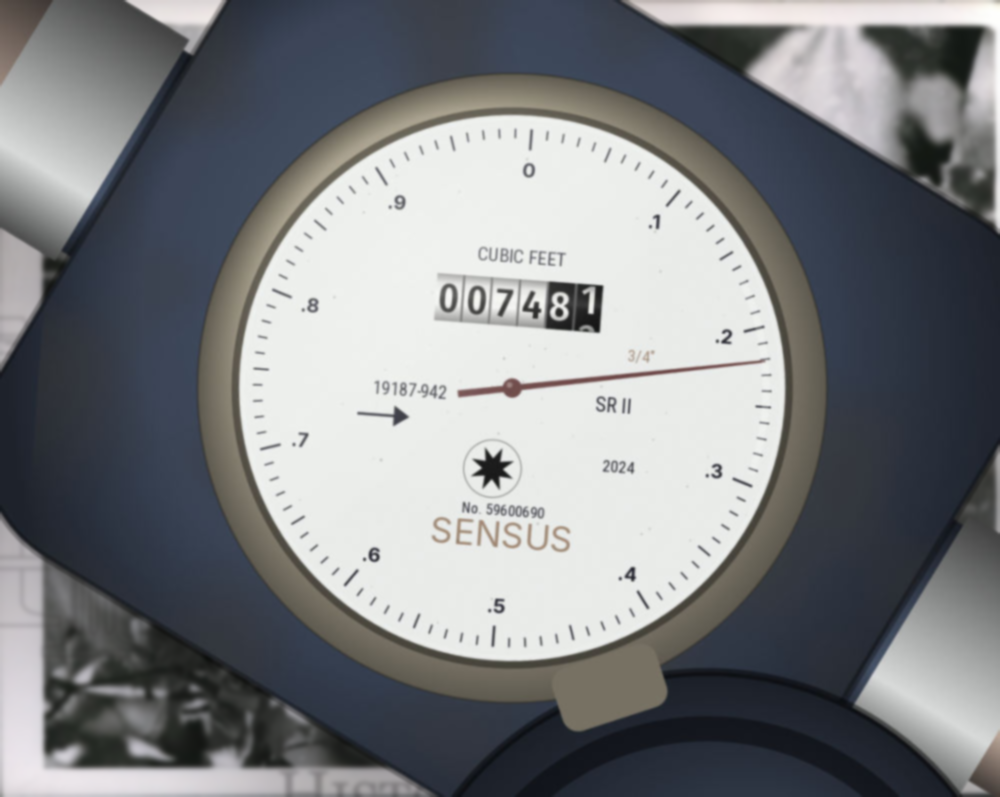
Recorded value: 7481.22 ft³
